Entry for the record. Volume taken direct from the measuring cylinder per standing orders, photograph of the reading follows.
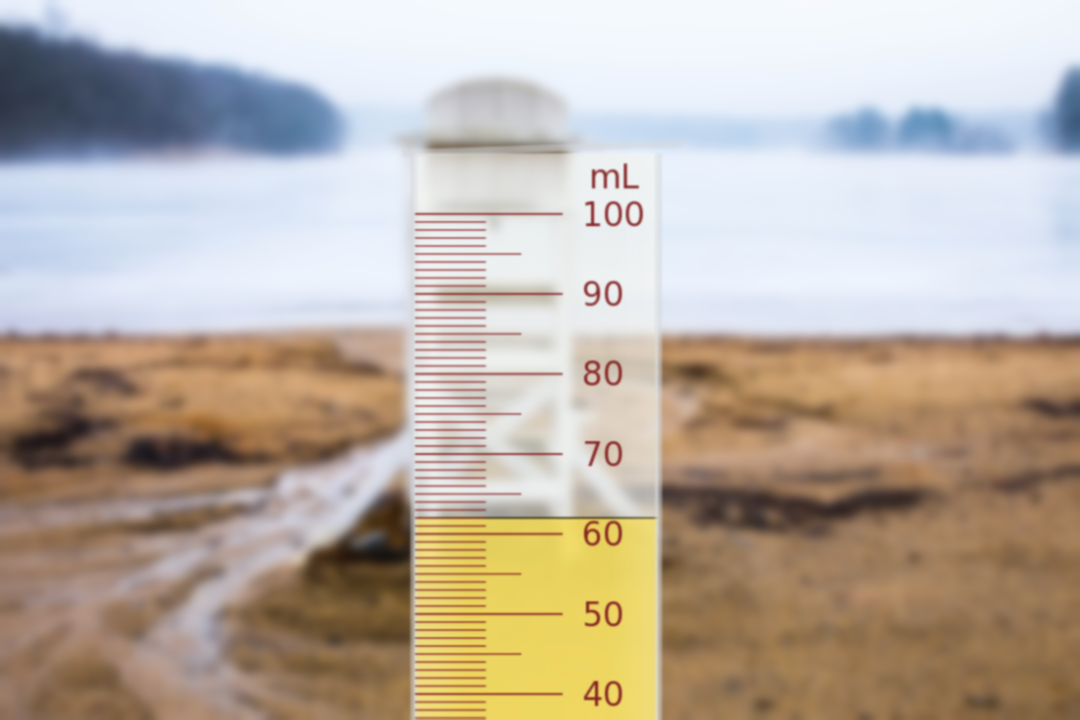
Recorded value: 62 mL
